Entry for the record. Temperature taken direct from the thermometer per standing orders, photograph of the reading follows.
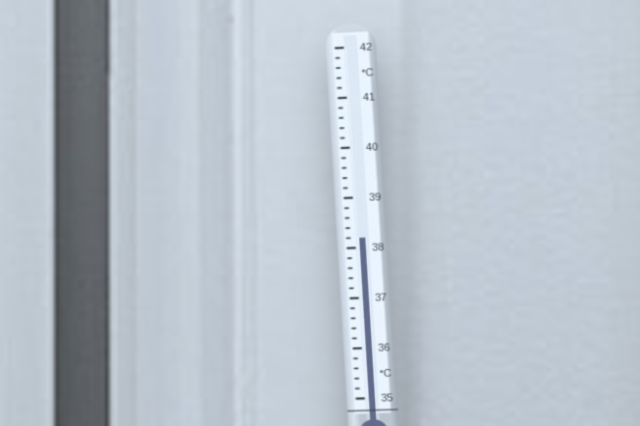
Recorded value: 38.2 °C
